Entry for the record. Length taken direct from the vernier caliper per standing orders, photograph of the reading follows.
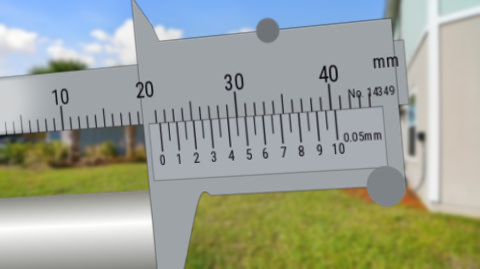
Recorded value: 21.4 mm
